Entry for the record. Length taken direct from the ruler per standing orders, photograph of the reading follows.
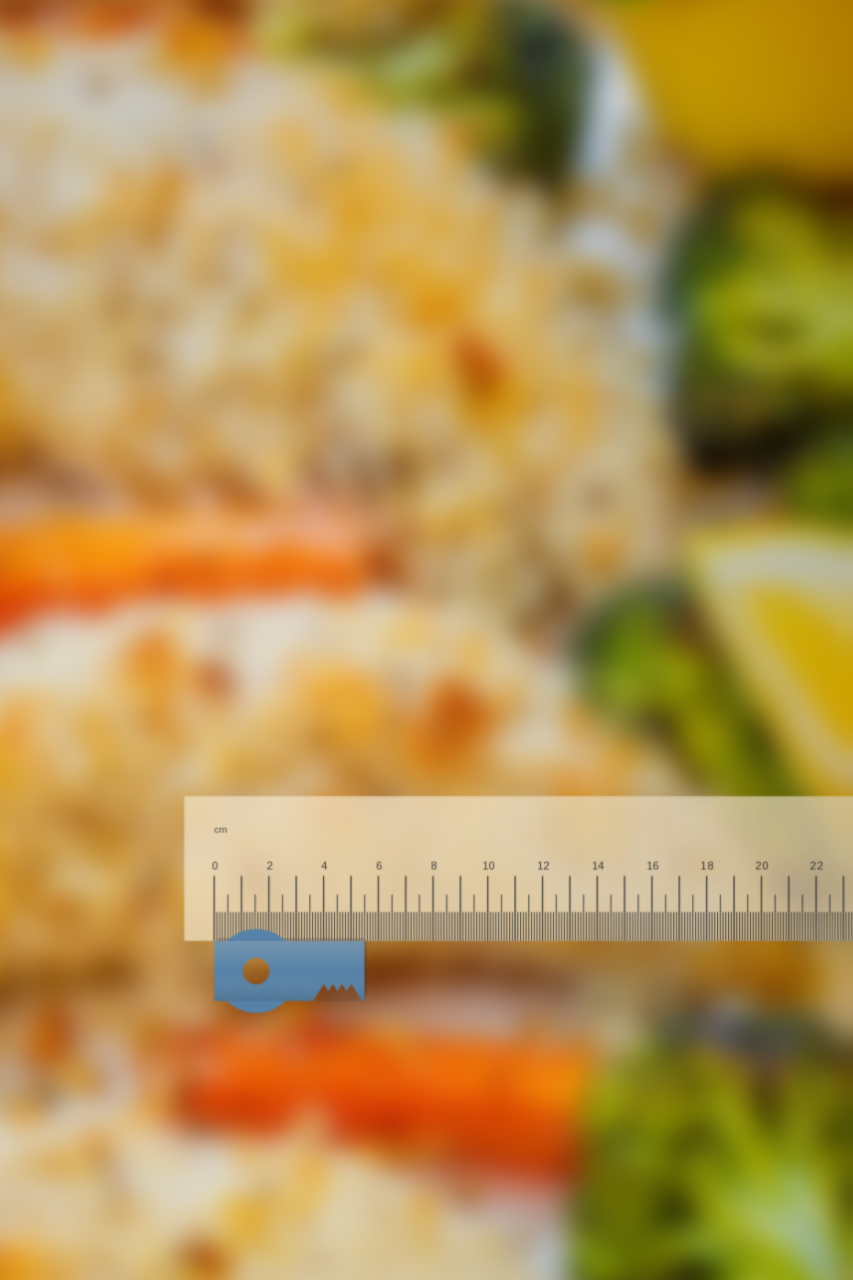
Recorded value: 5.5 cm
